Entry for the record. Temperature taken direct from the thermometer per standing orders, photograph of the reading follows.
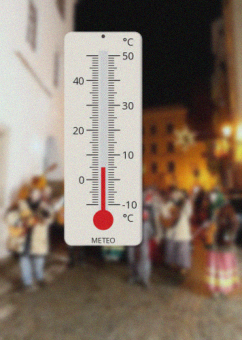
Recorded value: 5 °C
